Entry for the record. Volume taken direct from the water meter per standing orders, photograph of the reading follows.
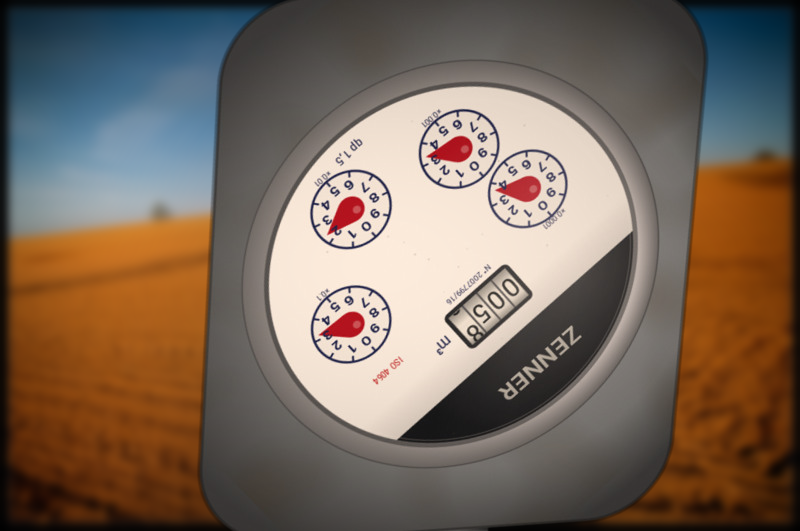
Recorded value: 58.3233 m³
